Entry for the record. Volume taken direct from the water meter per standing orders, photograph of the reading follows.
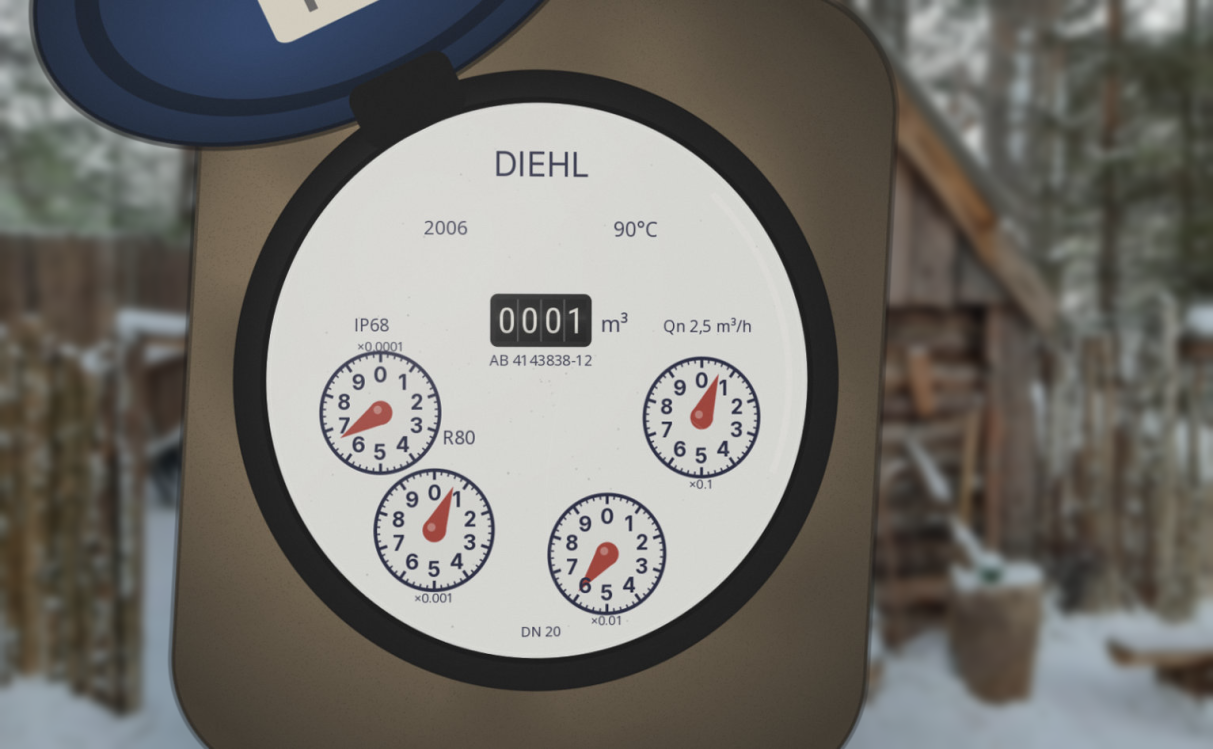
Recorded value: 1.0606 m³
